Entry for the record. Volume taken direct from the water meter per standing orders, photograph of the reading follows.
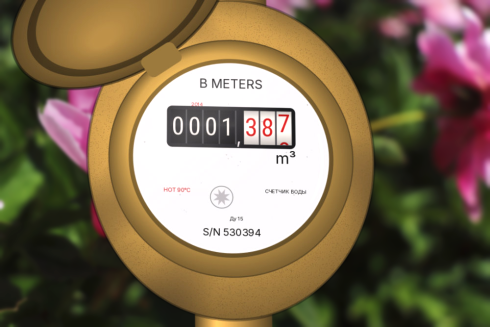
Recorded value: 1.387 m³
